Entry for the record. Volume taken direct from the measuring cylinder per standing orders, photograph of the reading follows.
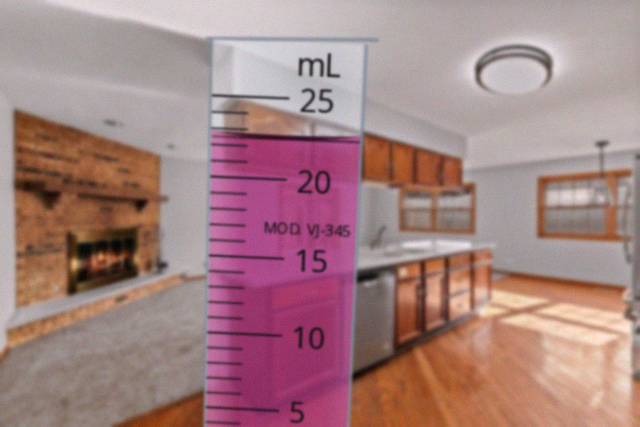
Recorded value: 22.5 mL
